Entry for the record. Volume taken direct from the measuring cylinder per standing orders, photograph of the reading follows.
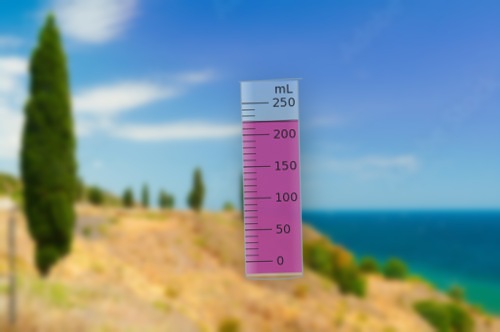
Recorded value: 220 mL
